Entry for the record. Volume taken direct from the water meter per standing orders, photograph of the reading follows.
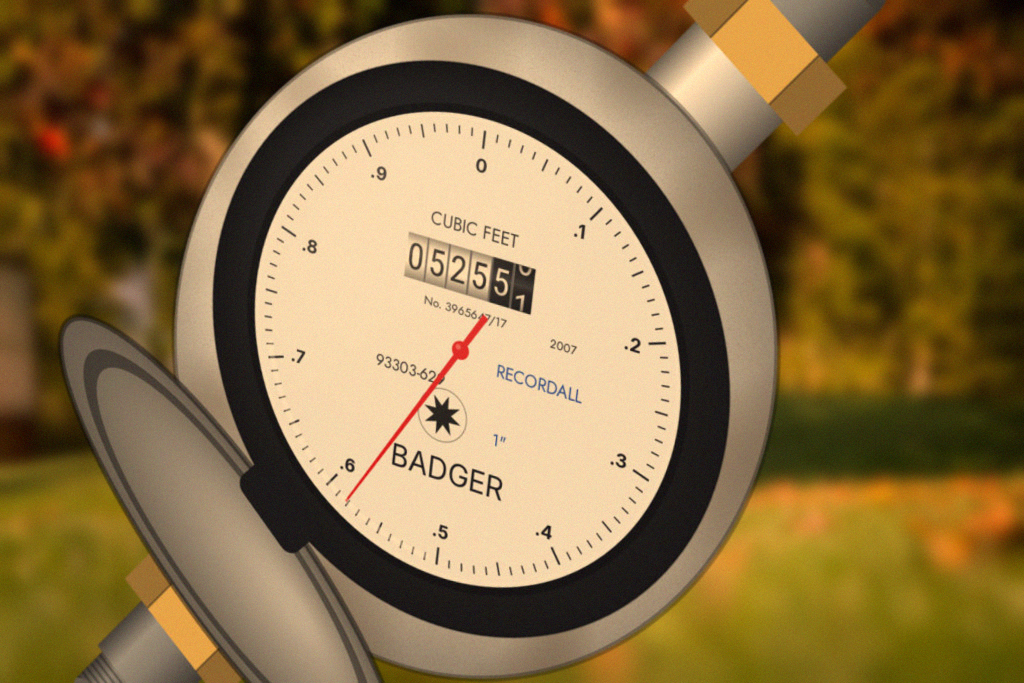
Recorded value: 52550.58 ft³
